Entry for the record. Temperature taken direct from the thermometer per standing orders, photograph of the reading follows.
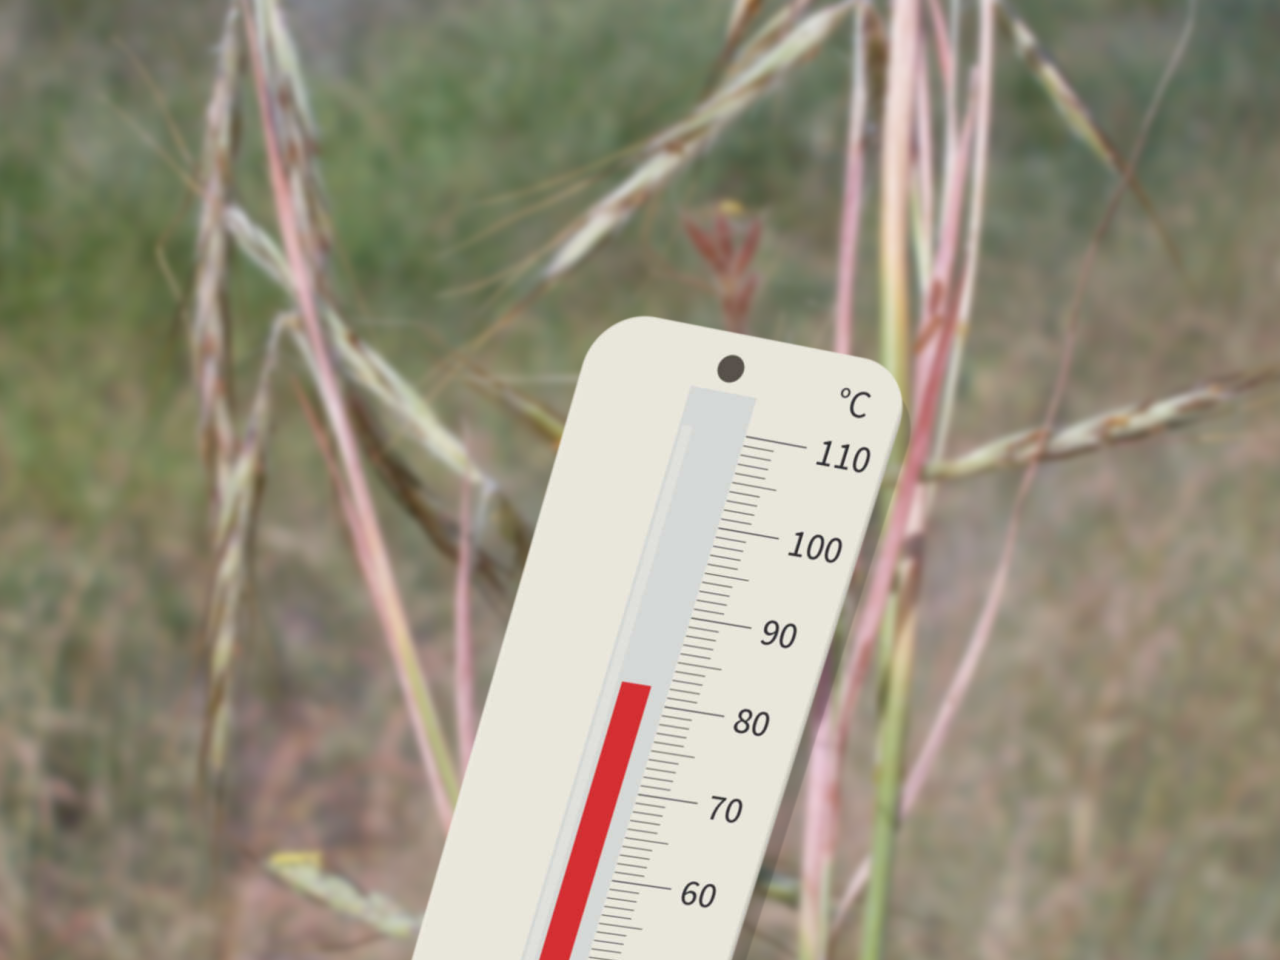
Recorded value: 82 °C
